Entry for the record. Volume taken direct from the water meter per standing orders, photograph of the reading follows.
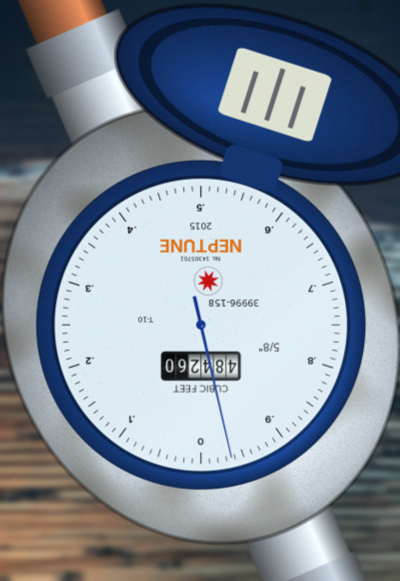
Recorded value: 484259.96 ft³
